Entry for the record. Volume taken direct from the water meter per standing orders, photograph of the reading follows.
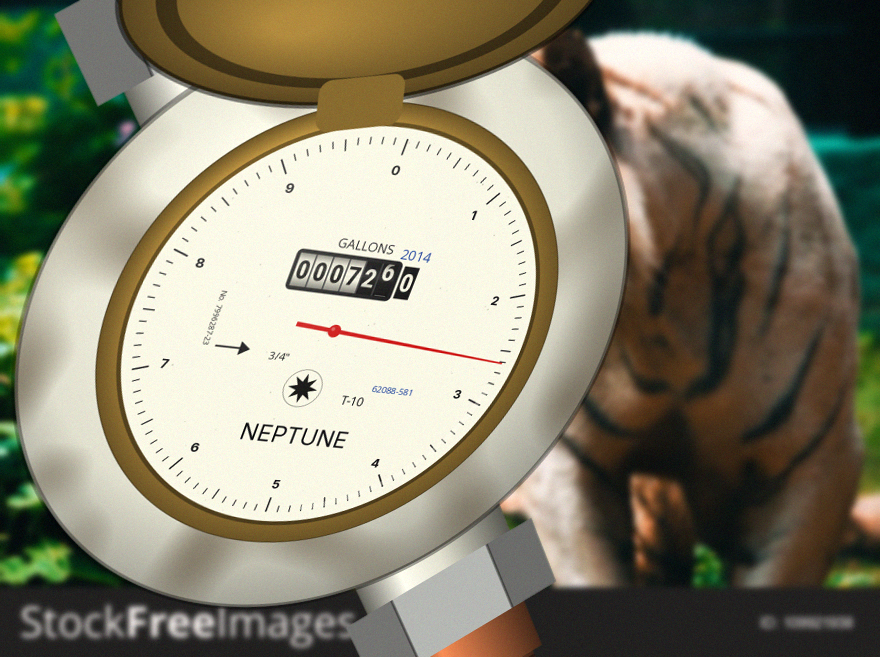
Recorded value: 7262.6 gal
